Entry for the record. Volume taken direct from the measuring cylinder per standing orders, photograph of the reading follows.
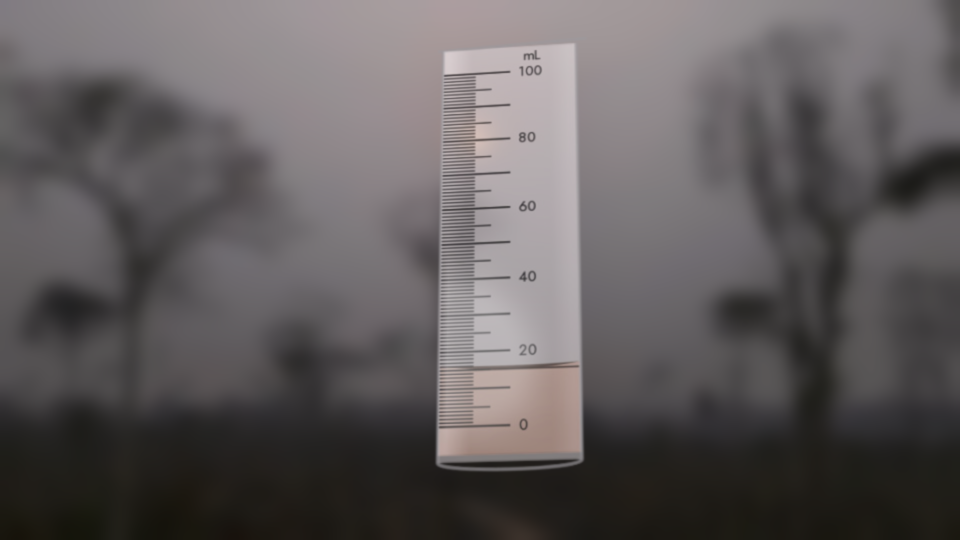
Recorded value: 15 mL
